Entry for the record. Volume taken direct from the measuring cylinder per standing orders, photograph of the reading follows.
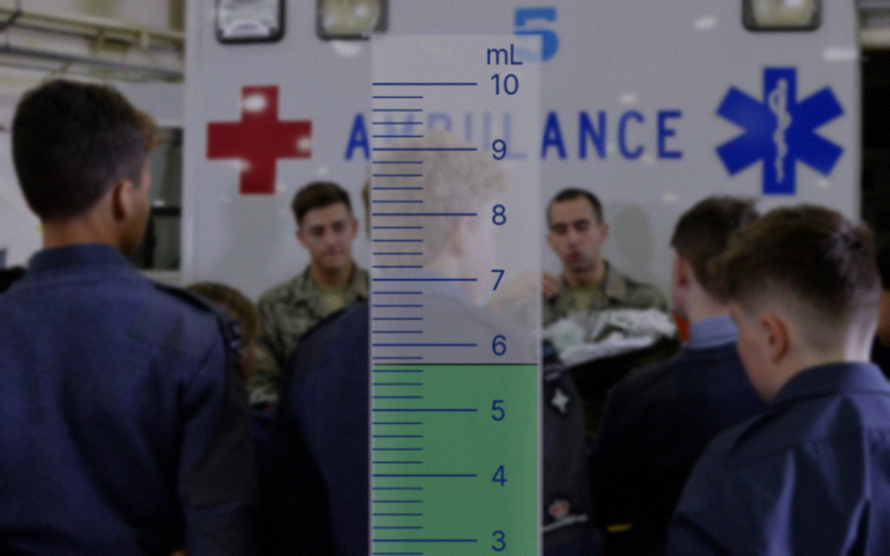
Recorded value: 5.7 mL
